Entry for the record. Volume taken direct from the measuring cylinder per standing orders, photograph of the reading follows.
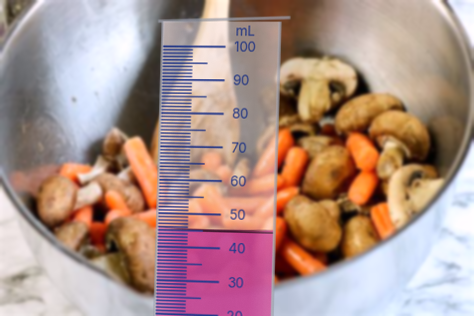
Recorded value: 45 mL
